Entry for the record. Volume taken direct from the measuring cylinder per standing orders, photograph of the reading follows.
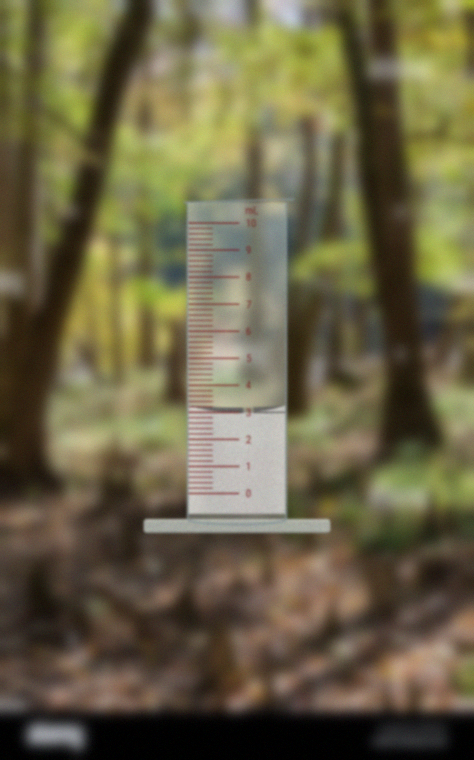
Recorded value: 3 mL
